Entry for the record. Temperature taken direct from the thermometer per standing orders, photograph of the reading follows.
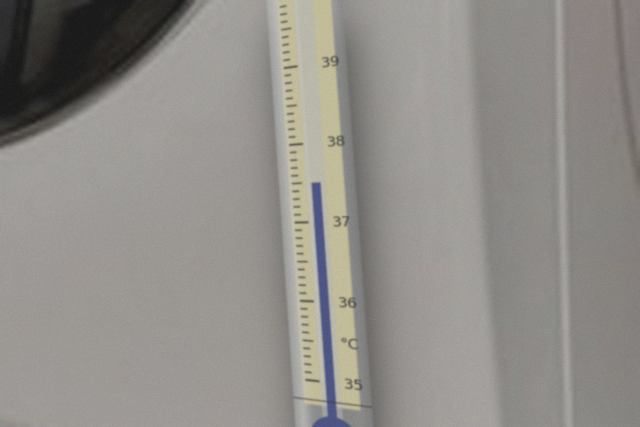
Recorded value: 37.5 °C
